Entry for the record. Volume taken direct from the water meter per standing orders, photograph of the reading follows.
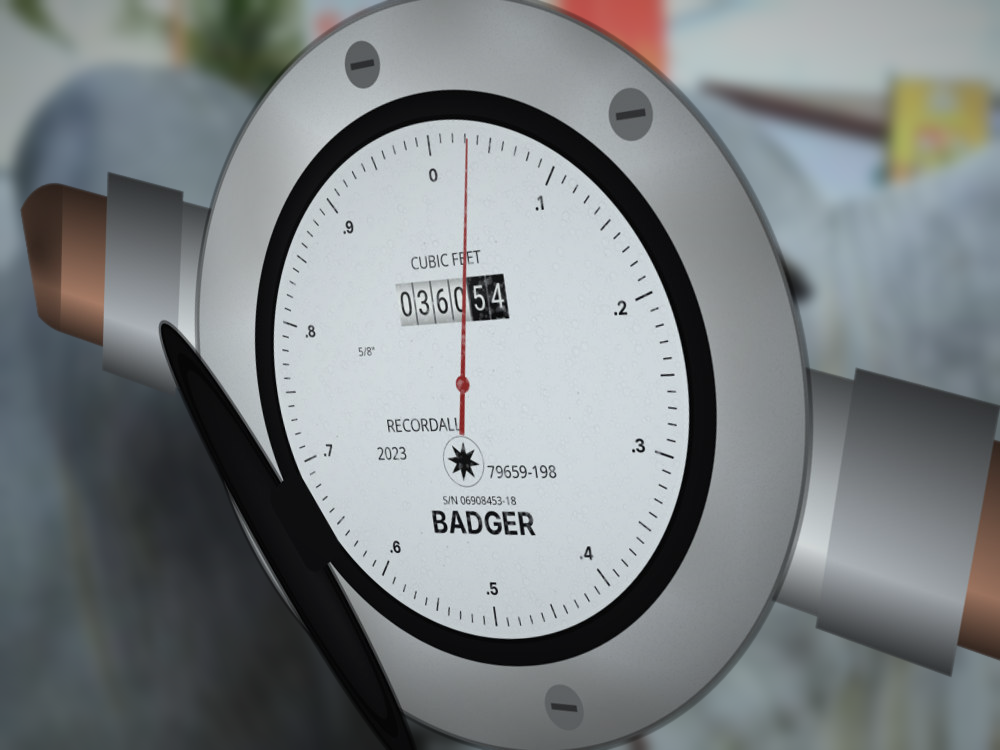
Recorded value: 36054.03 ft³
